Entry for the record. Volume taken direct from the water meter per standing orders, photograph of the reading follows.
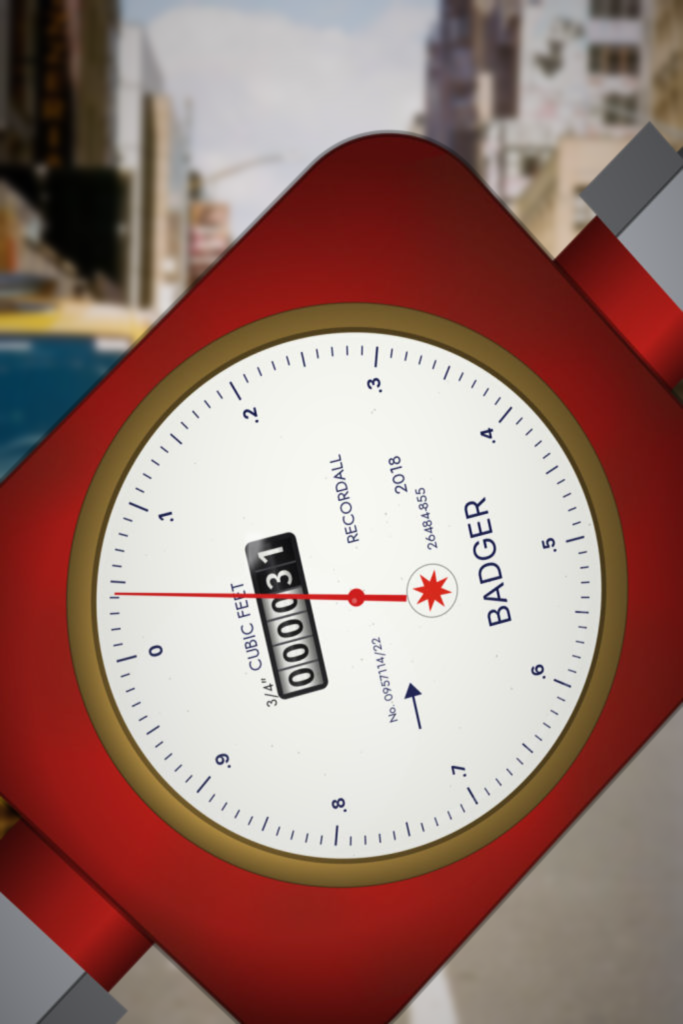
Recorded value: 31.04 ft³
